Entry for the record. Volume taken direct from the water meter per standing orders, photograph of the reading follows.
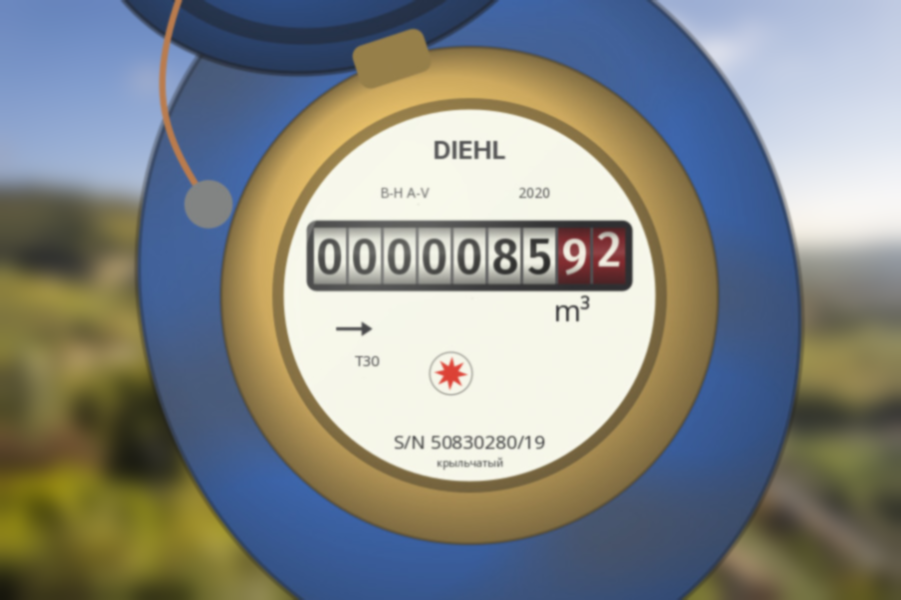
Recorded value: 85.92 m³
